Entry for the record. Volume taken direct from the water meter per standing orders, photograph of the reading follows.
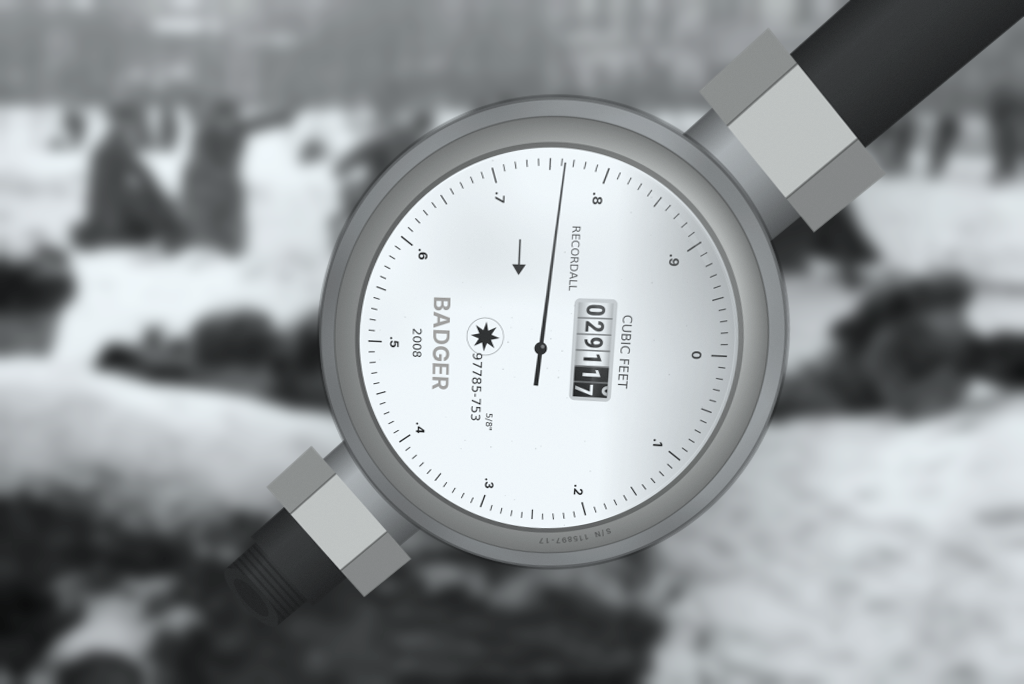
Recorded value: 29116.76 ft³
